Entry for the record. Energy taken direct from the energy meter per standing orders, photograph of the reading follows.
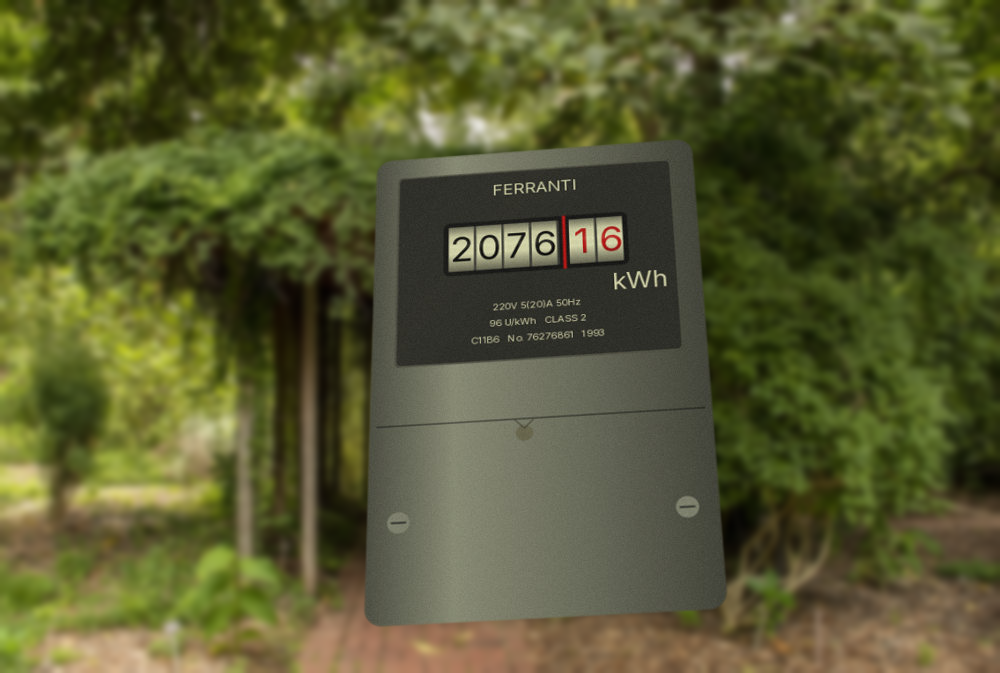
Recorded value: 2076.16 kWh
